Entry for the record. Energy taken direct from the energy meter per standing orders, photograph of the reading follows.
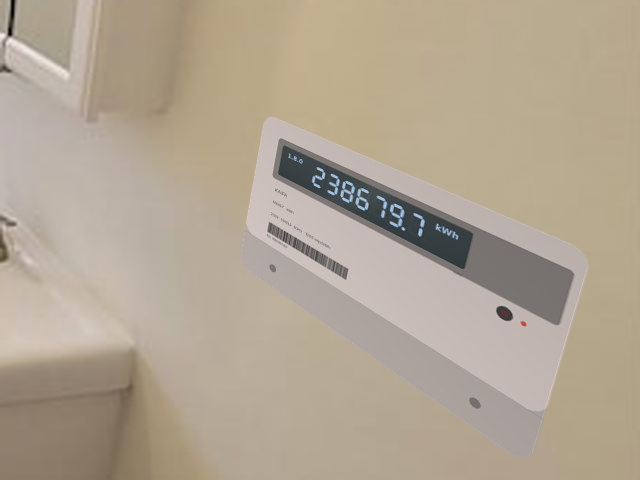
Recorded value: 238679.7 kWh
